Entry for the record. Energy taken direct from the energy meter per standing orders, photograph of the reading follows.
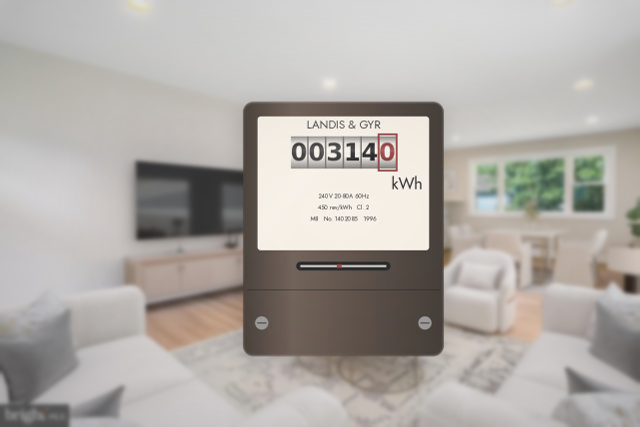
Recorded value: 314.0 kWh
